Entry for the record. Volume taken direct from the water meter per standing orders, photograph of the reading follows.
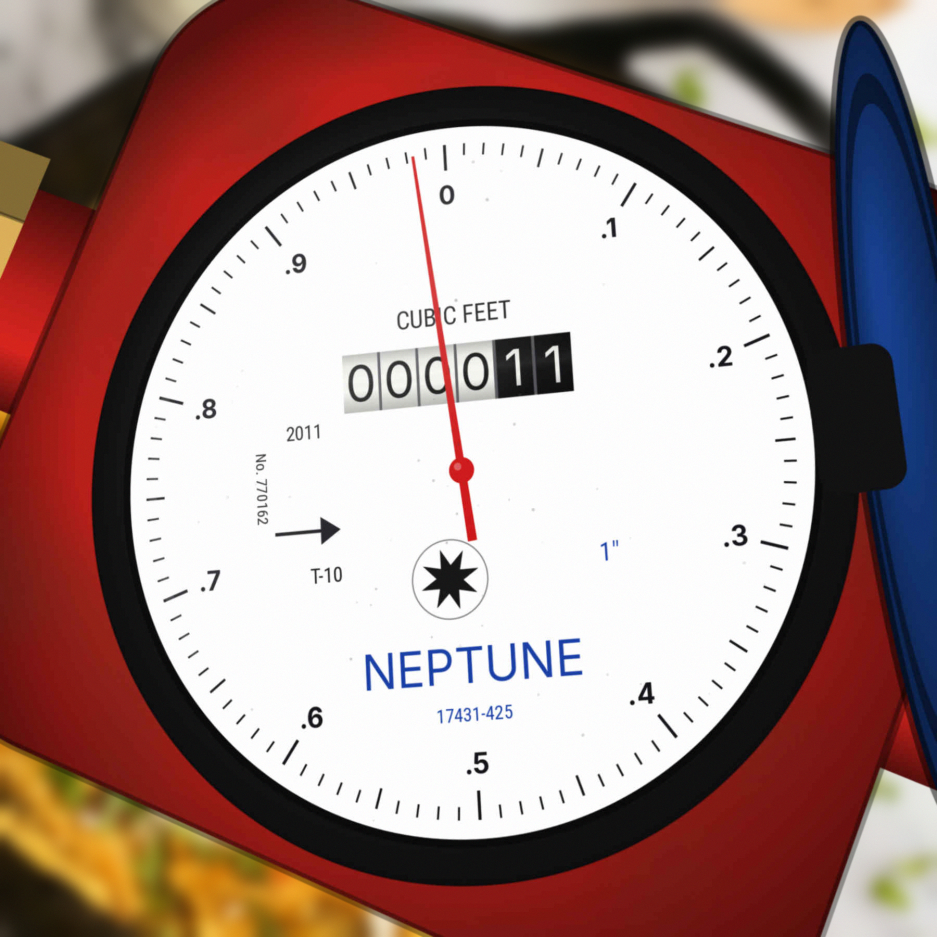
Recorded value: 10.98 ft³
